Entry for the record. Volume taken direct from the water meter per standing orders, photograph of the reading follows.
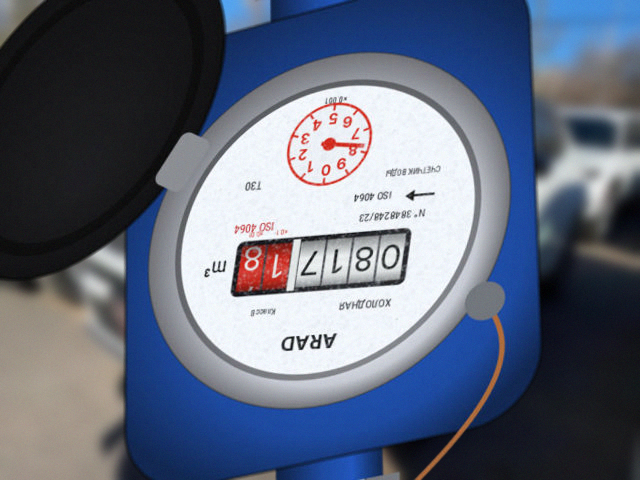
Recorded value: 817.177 m³
